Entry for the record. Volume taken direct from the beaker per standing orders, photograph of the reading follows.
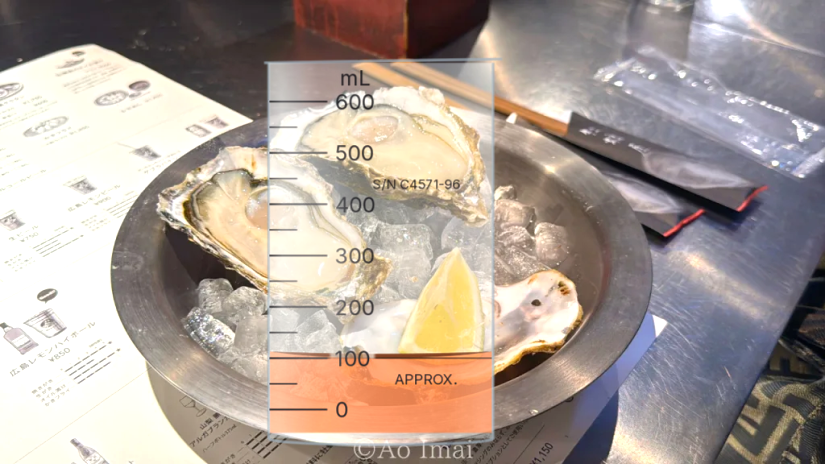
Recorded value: 100 mL
